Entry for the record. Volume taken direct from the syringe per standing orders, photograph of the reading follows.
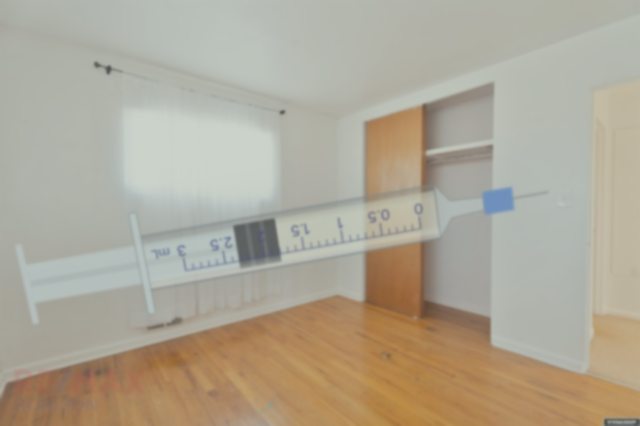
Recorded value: 1.8 mL
